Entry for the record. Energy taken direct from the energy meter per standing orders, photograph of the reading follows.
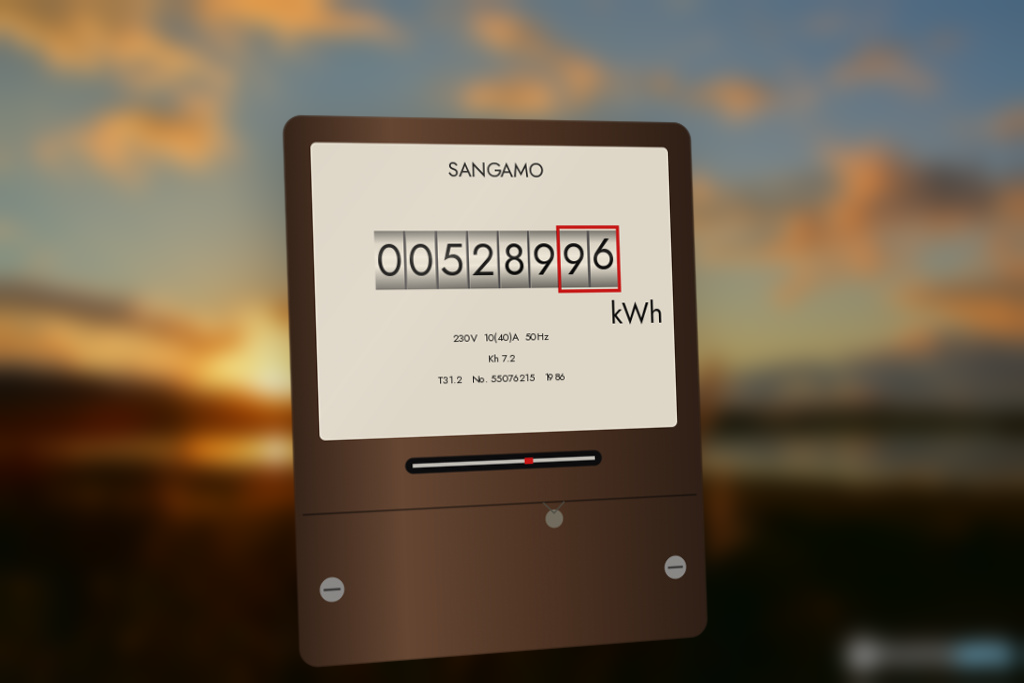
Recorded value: 5289.96 kWh
